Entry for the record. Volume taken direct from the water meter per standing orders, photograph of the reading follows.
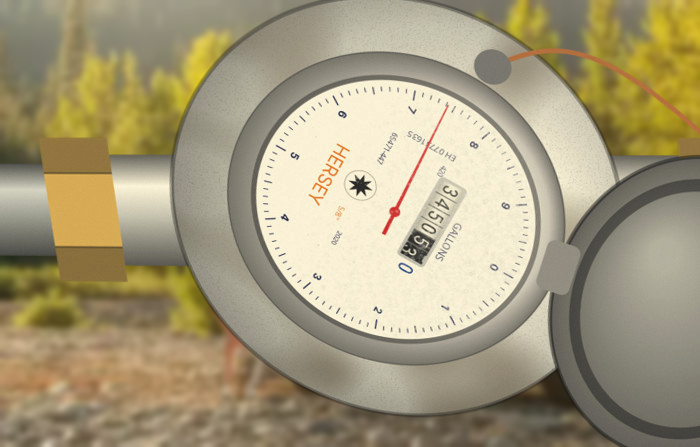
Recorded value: 3450527.4 gal
